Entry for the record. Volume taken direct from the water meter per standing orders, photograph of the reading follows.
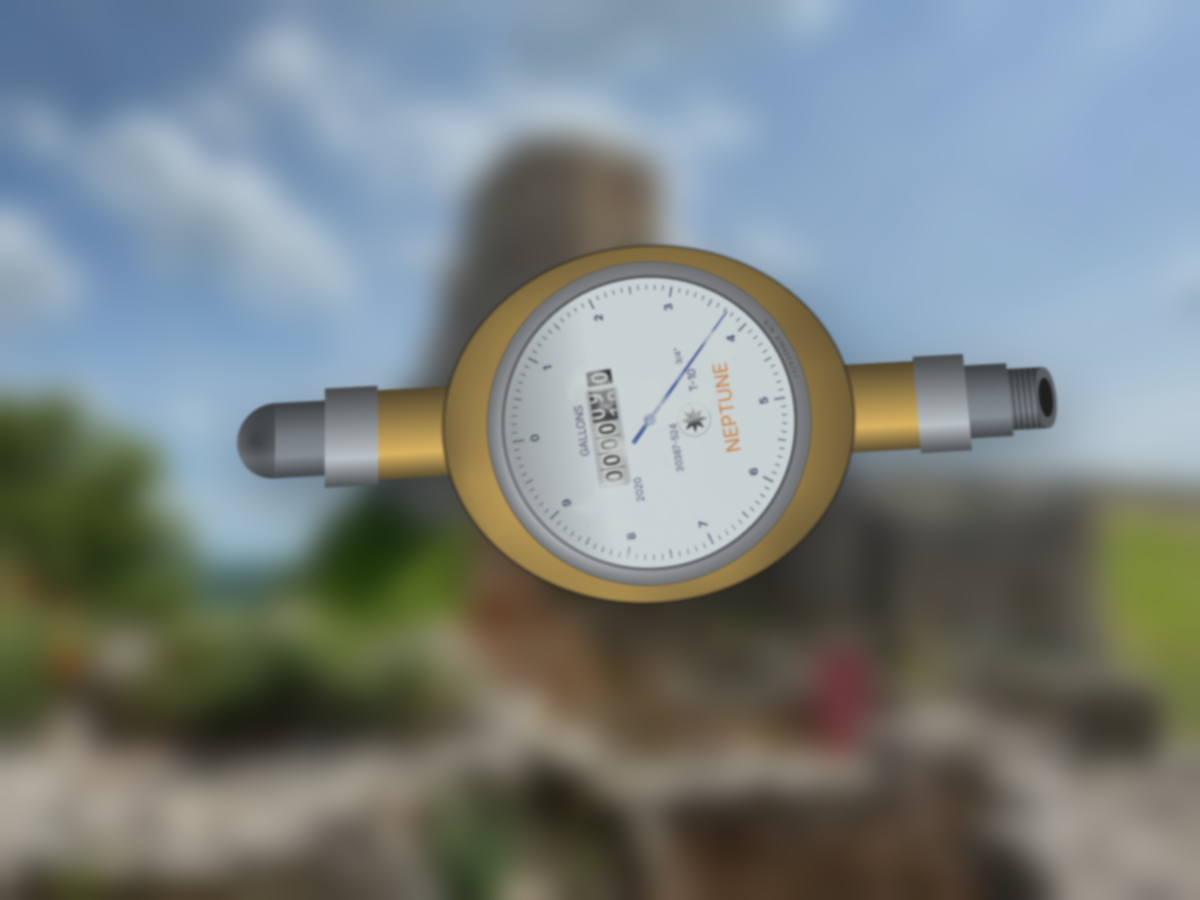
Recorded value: 93.7 gal
